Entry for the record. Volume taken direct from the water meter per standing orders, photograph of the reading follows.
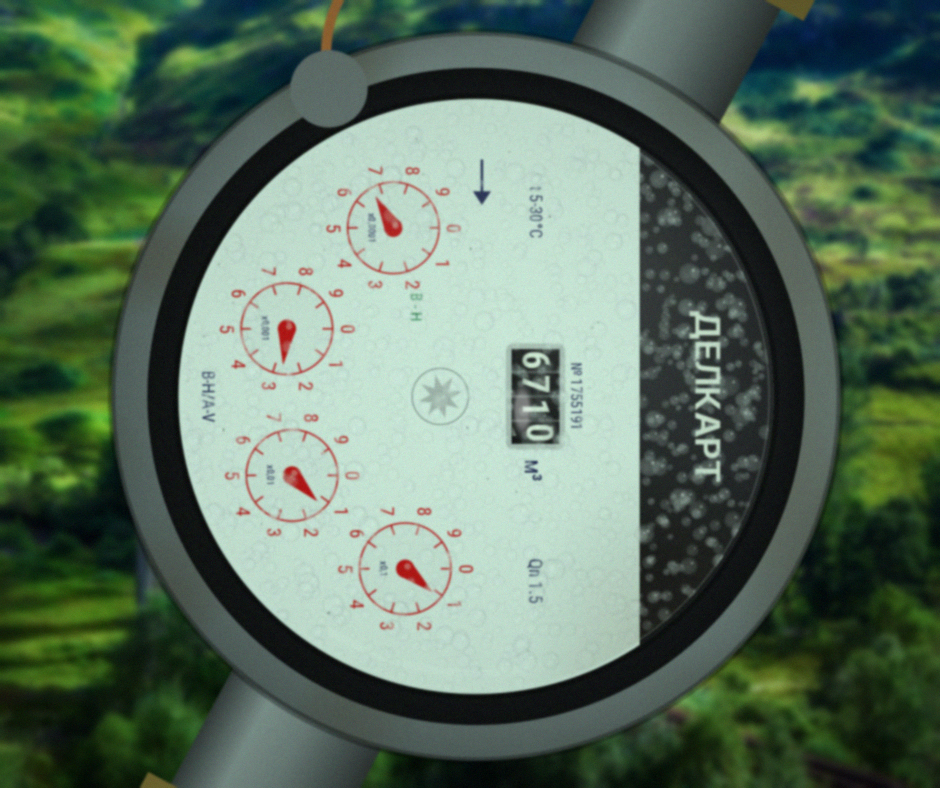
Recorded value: 6710.1126 m³
